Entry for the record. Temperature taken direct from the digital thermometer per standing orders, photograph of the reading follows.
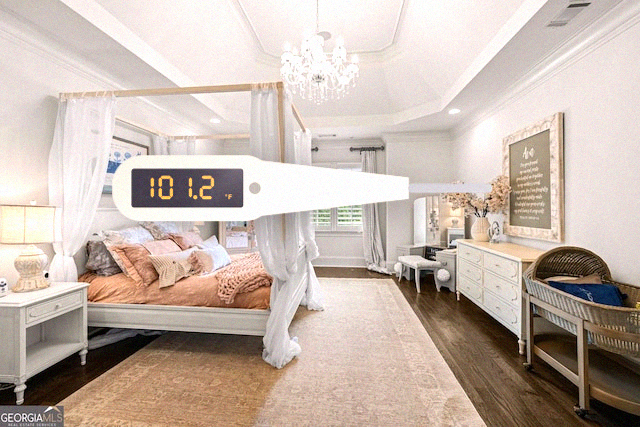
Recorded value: 101.2 °F
